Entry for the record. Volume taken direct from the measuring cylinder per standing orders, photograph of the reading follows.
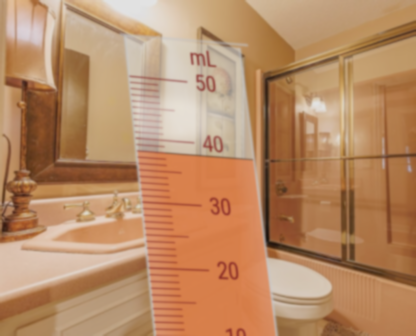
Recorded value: 38 mL
